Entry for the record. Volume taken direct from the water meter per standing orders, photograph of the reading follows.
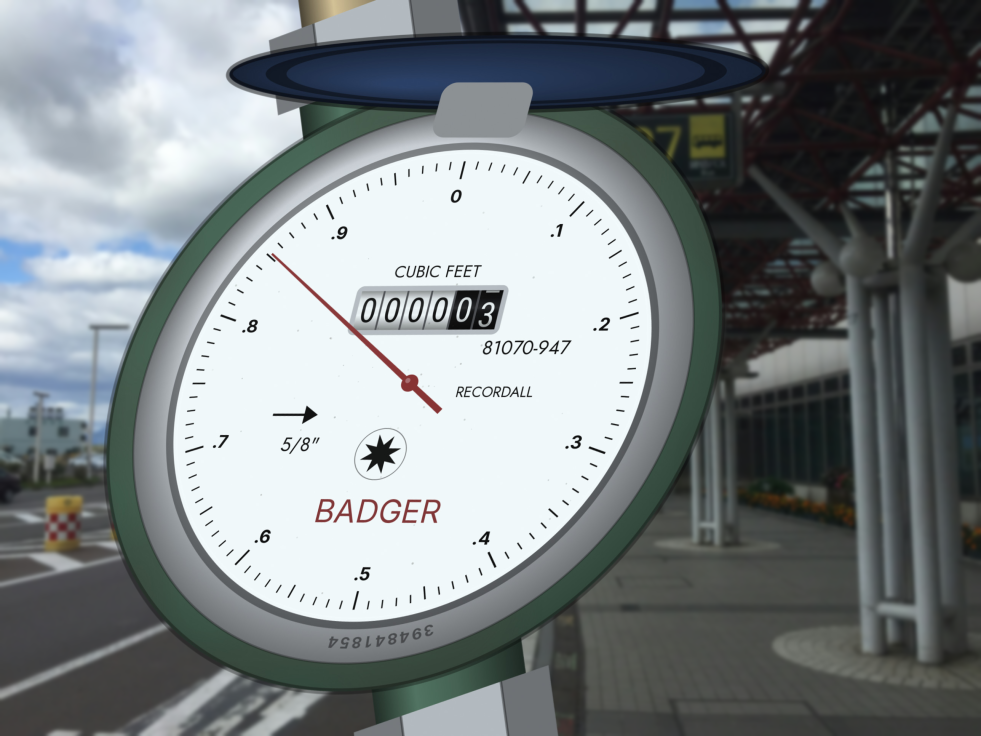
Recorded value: 2.85 ft³
